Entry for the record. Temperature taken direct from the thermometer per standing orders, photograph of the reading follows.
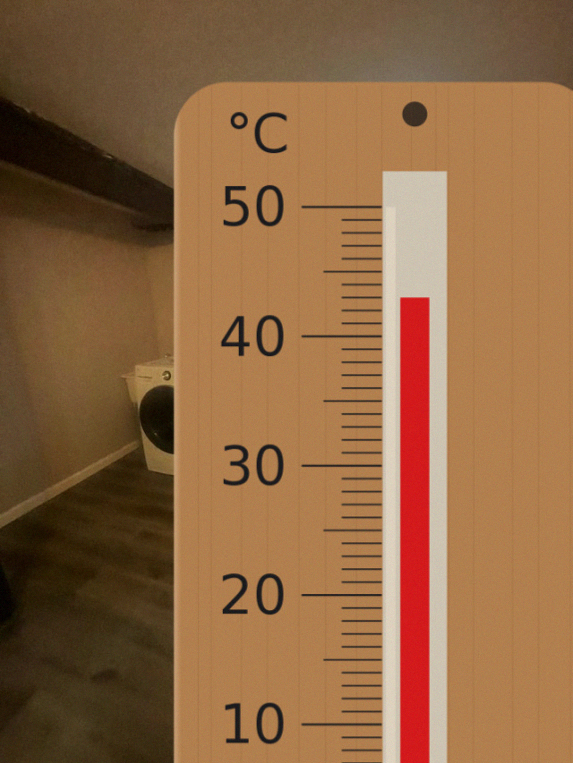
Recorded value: 43 °C
